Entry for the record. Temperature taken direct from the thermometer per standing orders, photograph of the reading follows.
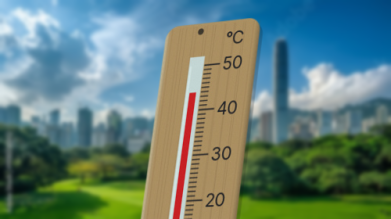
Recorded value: 44 °C
